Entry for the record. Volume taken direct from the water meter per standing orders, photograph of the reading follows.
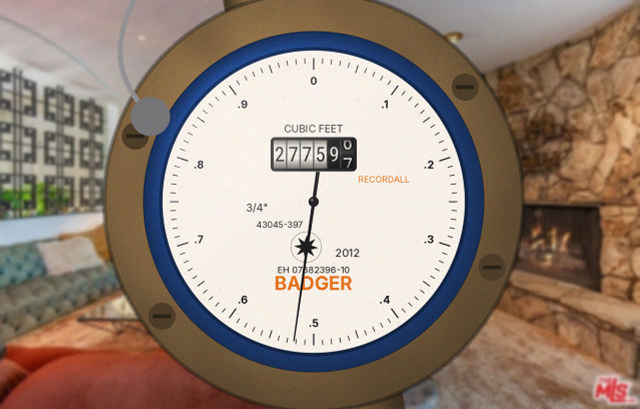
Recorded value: 277596.52 ft³
